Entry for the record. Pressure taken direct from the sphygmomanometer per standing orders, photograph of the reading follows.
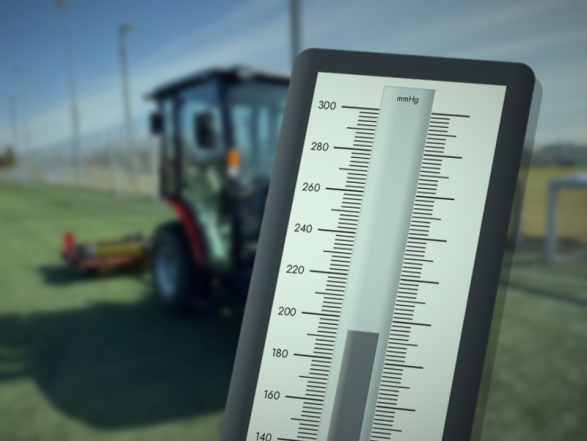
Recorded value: 194 mmHg
